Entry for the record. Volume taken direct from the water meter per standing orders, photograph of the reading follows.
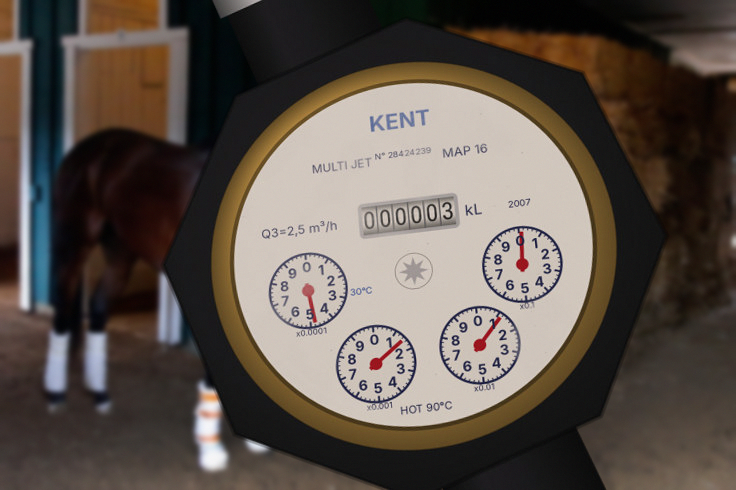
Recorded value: 3.0114 kL
